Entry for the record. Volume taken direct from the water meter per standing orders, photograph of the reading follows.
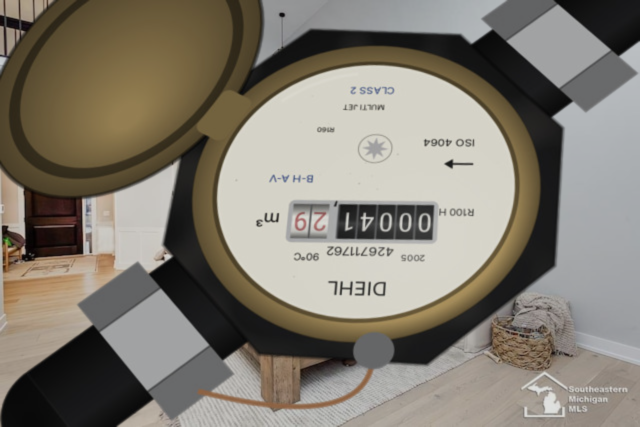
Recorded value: 41.29 m³
